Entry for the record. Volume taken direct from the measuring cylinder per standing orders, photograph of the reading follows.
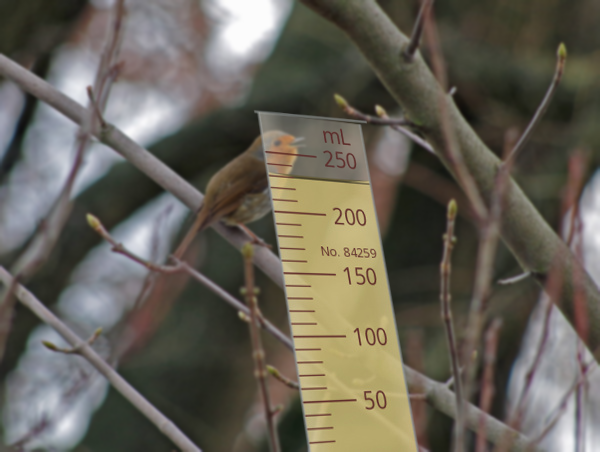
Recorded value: 230 mL
